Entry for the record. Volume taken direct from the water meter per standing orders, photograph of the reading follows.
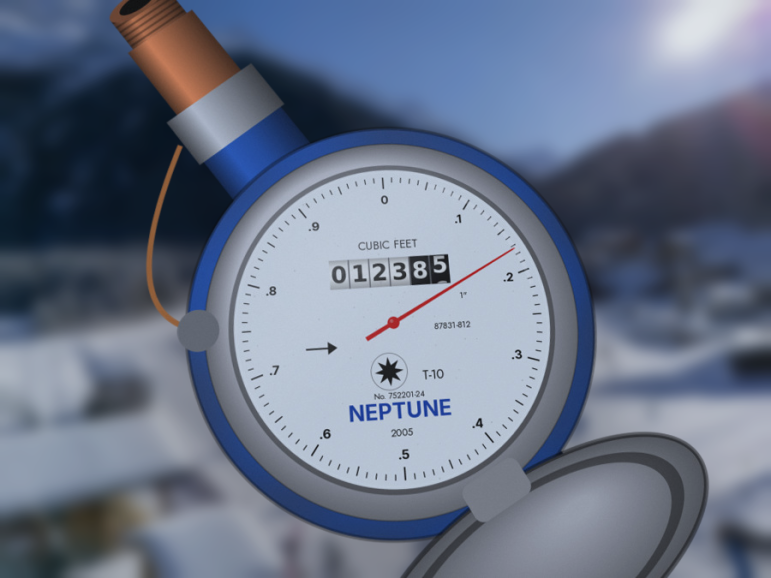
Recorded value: 12385.17 ft³
